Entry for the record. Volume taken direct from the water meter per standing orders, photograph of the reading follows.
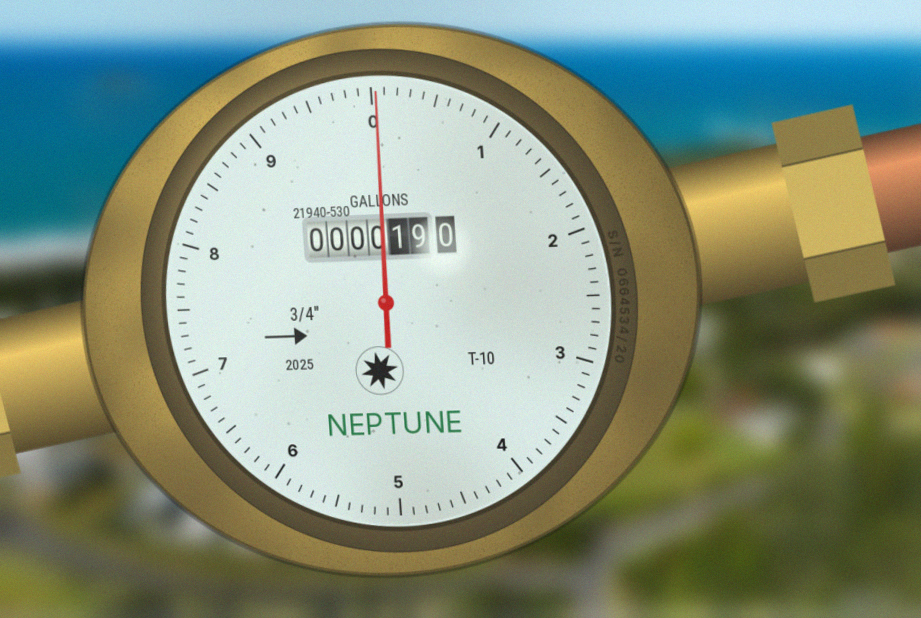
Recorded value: 190.0 gal
